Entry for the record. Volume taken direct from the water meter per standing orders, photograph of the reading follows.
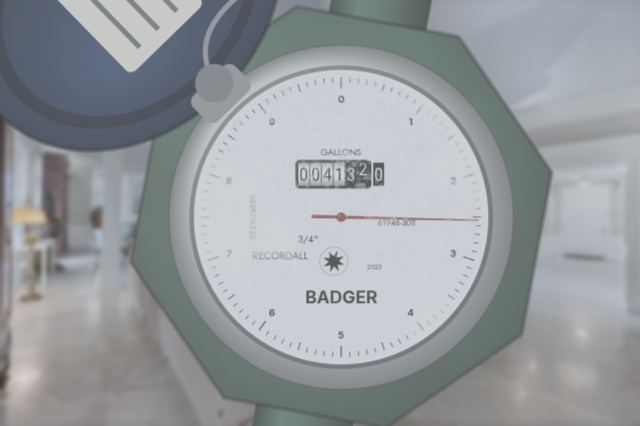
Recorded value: 41322.5 gal
